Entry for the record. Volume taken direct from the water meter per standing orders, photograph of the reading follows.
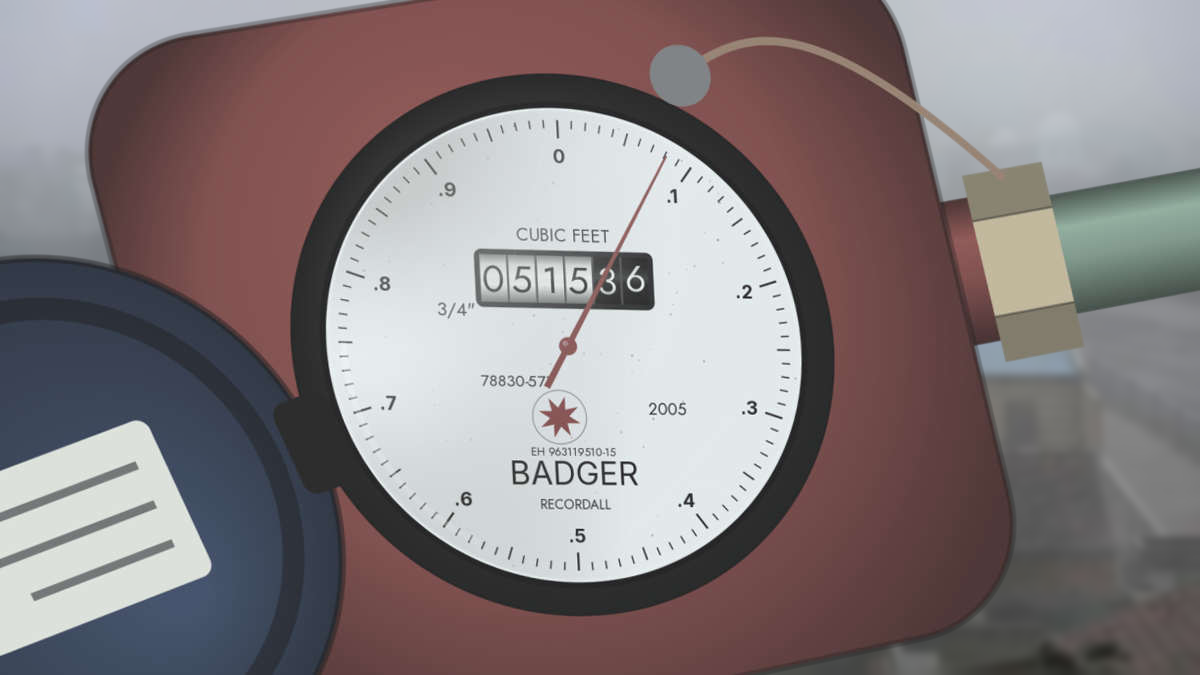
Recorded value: 51536.08 ft³
